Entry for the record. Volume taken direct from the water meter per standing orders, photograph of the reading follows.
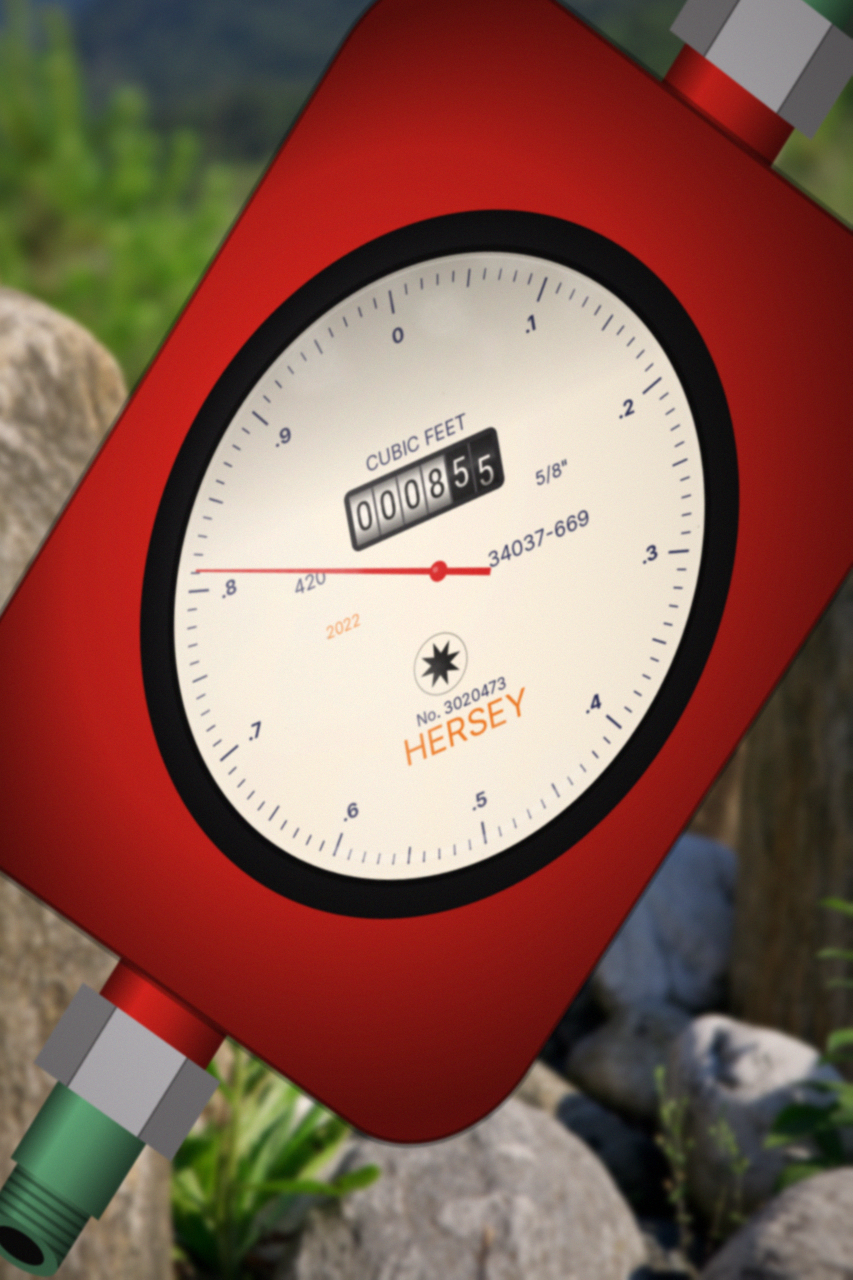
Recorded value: 854.81 ft³
